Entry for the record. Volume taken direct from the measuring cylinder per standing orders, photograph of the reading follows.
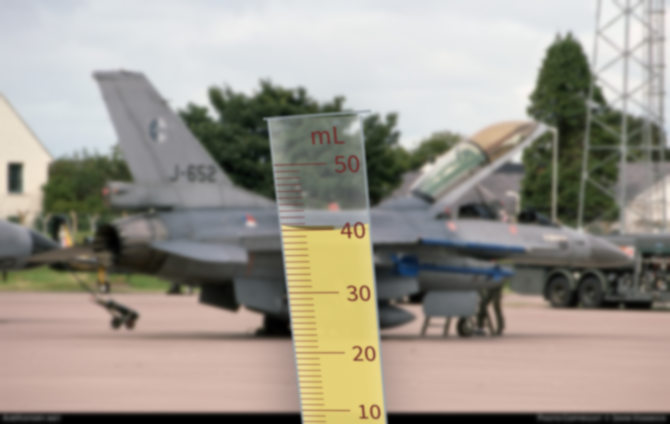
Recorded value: 40 mL
